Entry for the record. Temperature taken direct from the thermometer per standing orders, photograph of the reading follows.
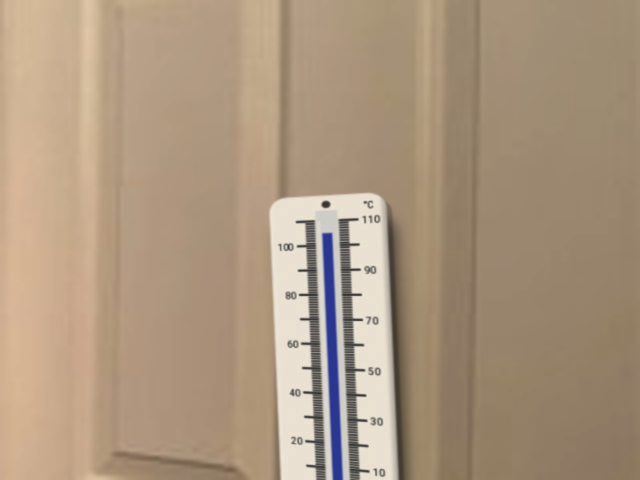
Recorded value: 105 °C
